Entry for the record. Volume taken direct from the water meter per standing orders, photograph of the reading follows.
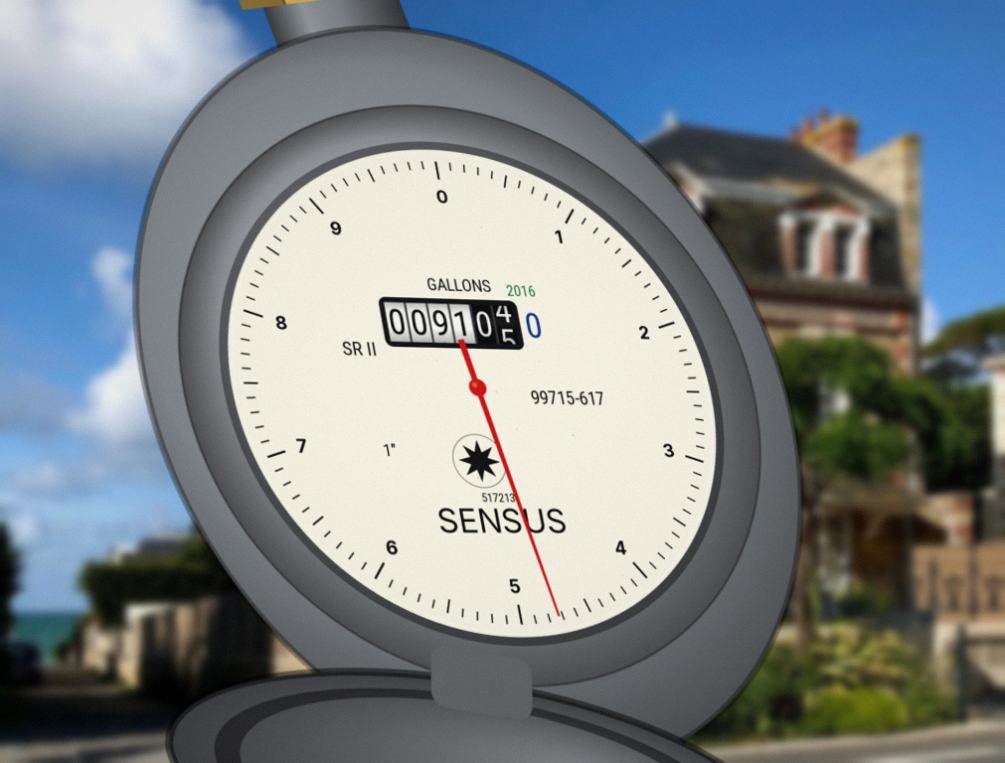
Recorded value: 91044.7 gal
